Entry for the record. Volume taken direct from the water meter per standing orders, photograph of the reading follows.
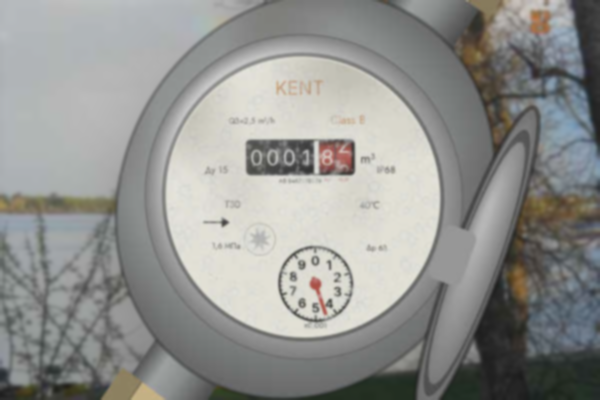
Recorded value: 1.824 m³
